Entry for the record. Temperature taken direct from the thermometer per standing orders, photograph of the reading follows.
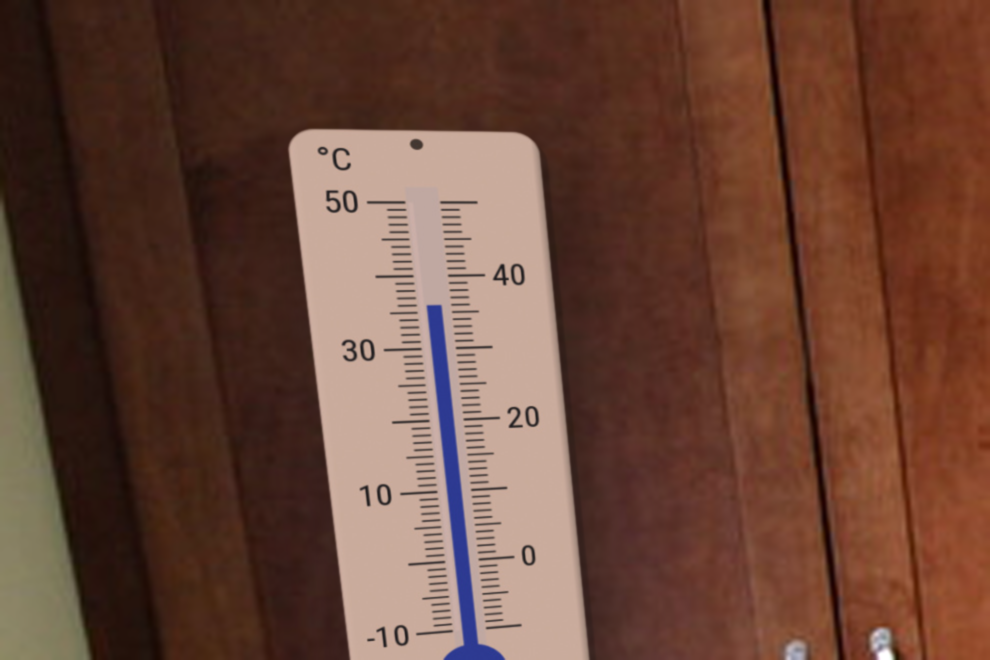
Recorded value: 36 °C
